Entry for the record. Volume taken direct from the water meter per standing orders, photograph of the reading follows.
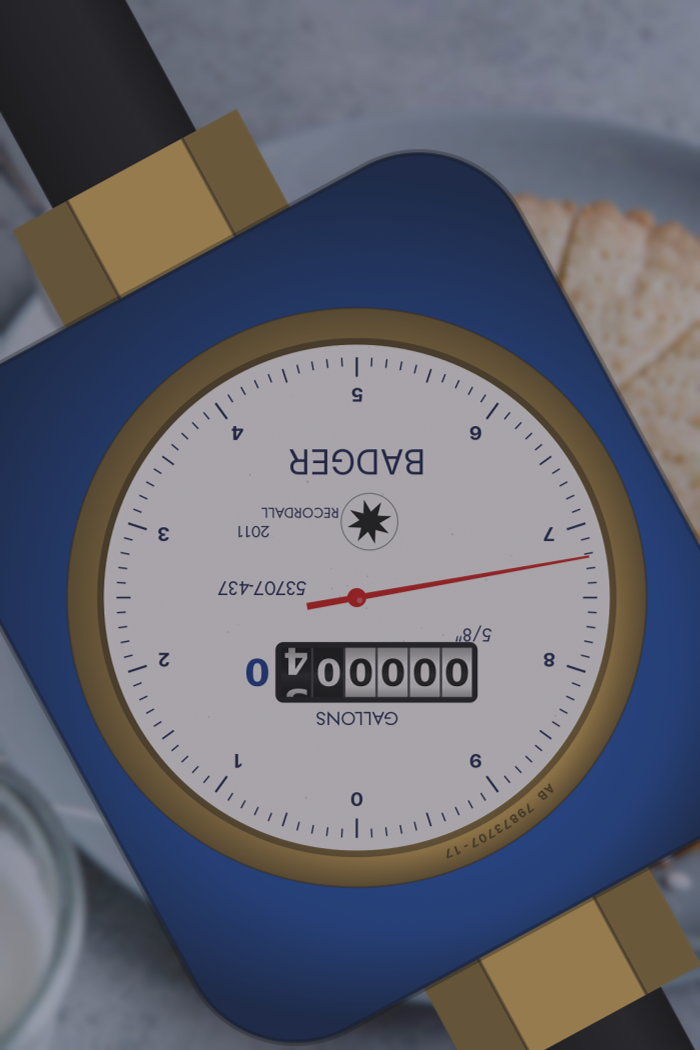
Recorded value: 37.2 gal
